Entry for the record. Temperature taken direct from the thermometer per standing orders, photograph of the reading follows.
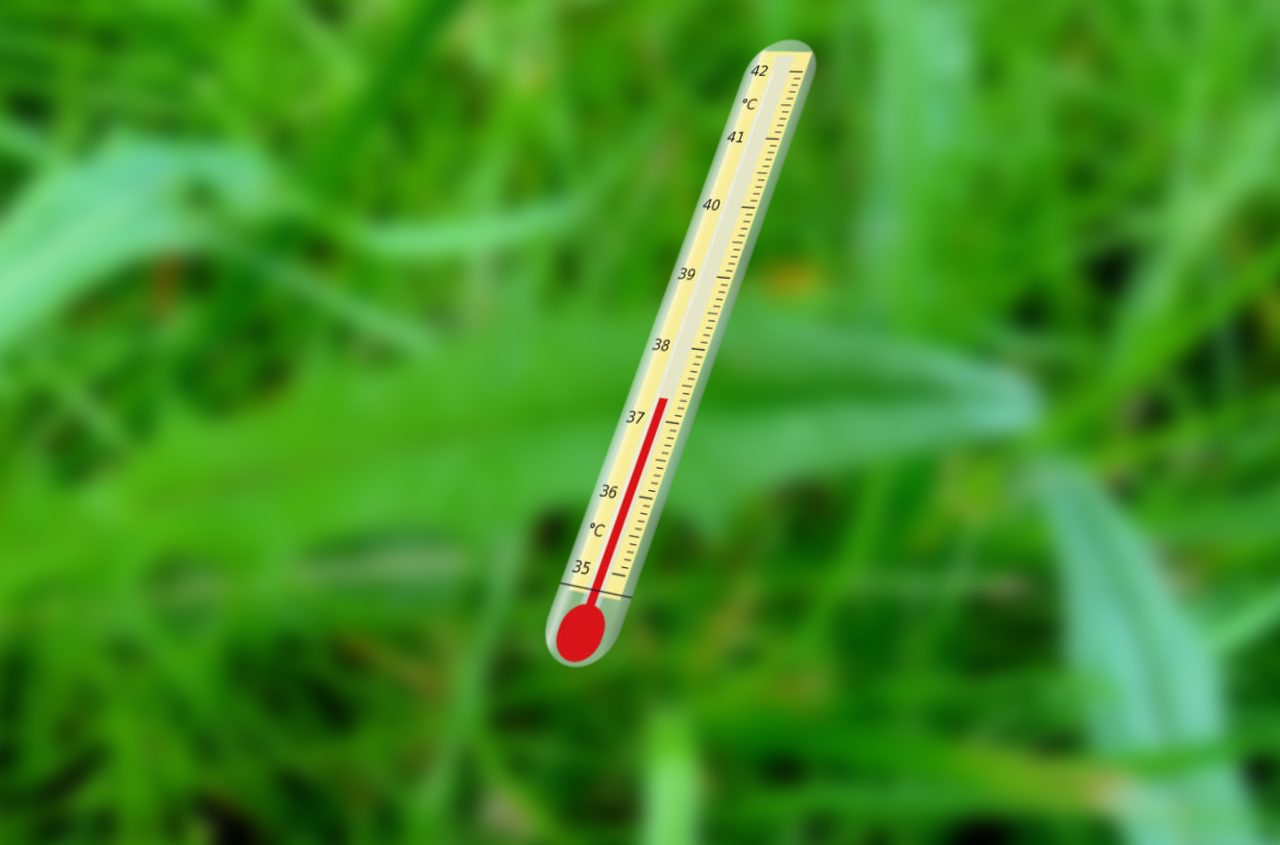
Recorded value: 37.3 °C
